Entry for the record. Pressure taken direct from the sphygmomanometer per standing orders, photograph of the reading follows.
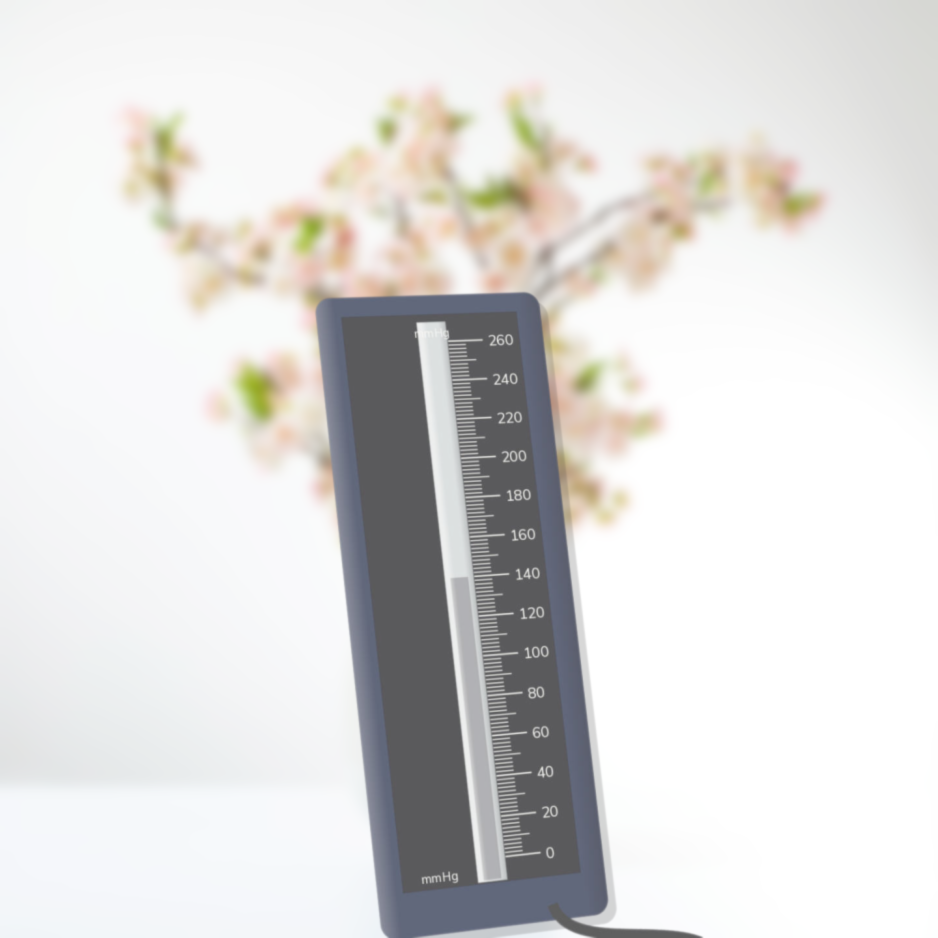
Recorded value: 140 mmHg
